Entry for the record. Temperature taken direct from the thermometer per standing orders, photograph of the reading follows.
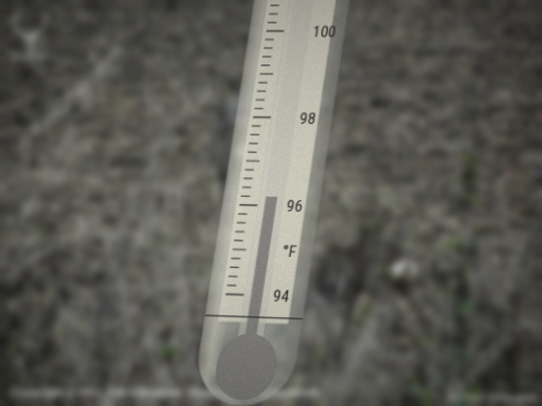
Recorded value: 96.2 °F
